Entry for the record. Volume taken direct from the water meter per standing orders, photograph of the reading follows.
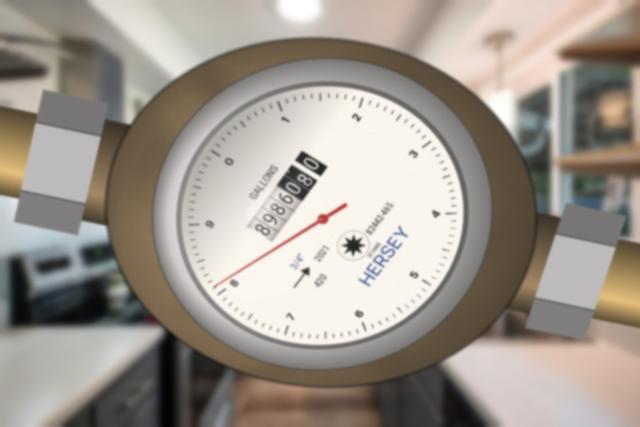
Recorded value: 8986078.1 gal
